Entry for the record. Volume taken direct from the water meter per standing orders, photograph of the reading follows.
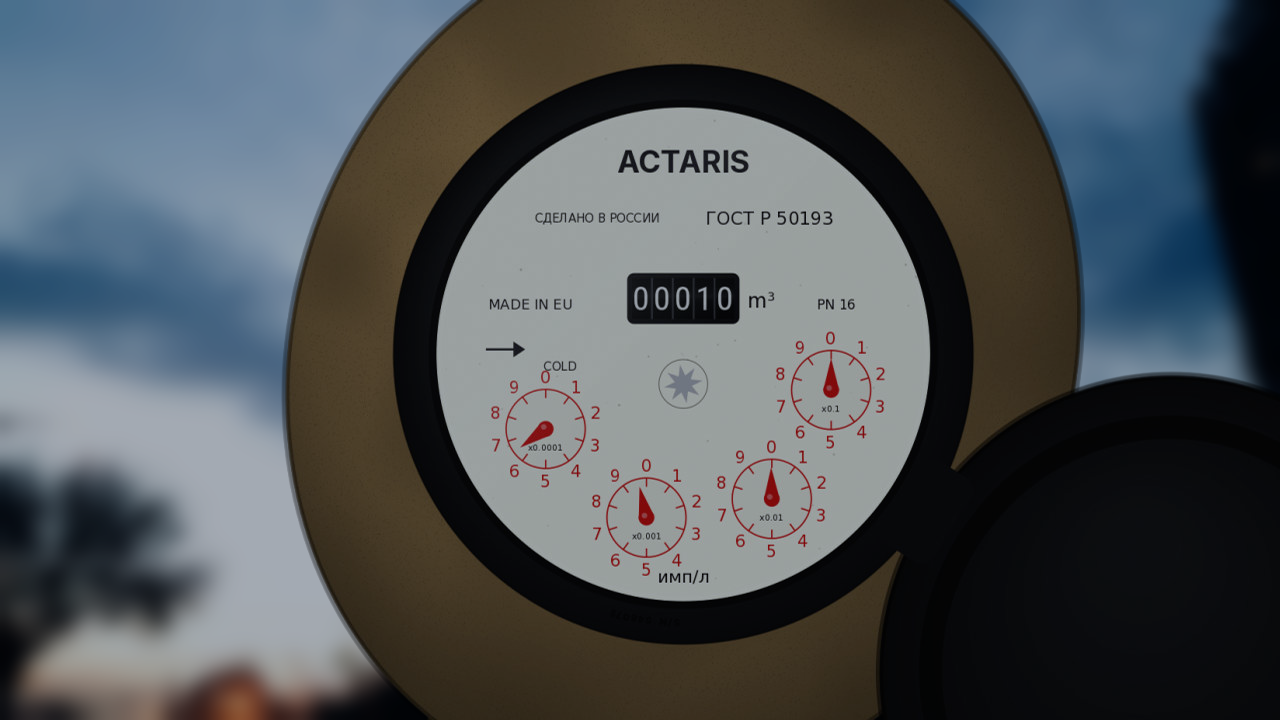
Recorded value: 9.9996 m³
